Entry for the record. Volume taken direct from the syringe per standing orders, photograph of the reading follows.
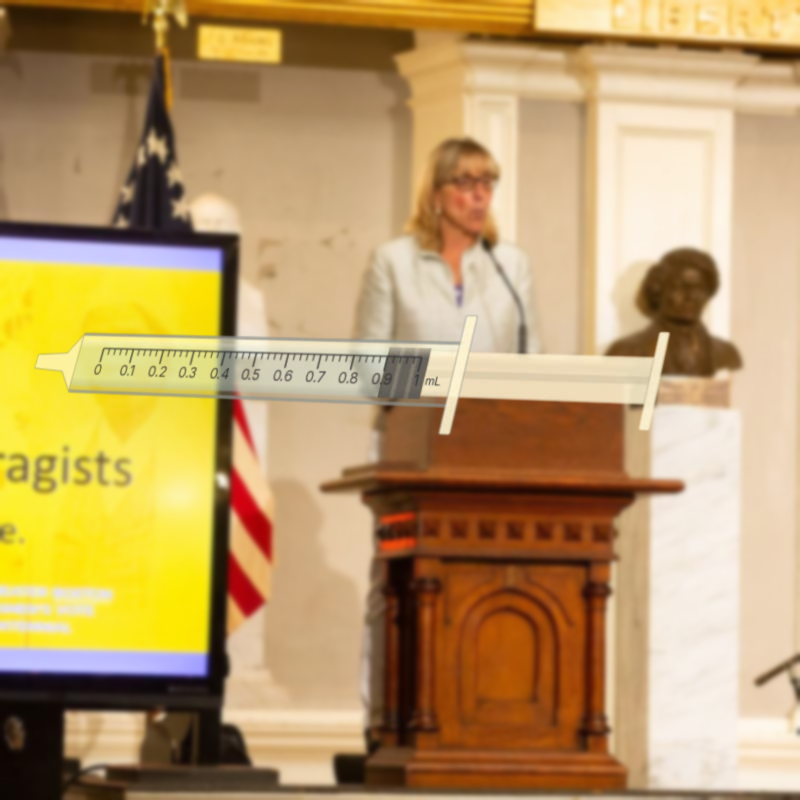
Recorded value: 0.9 mL
